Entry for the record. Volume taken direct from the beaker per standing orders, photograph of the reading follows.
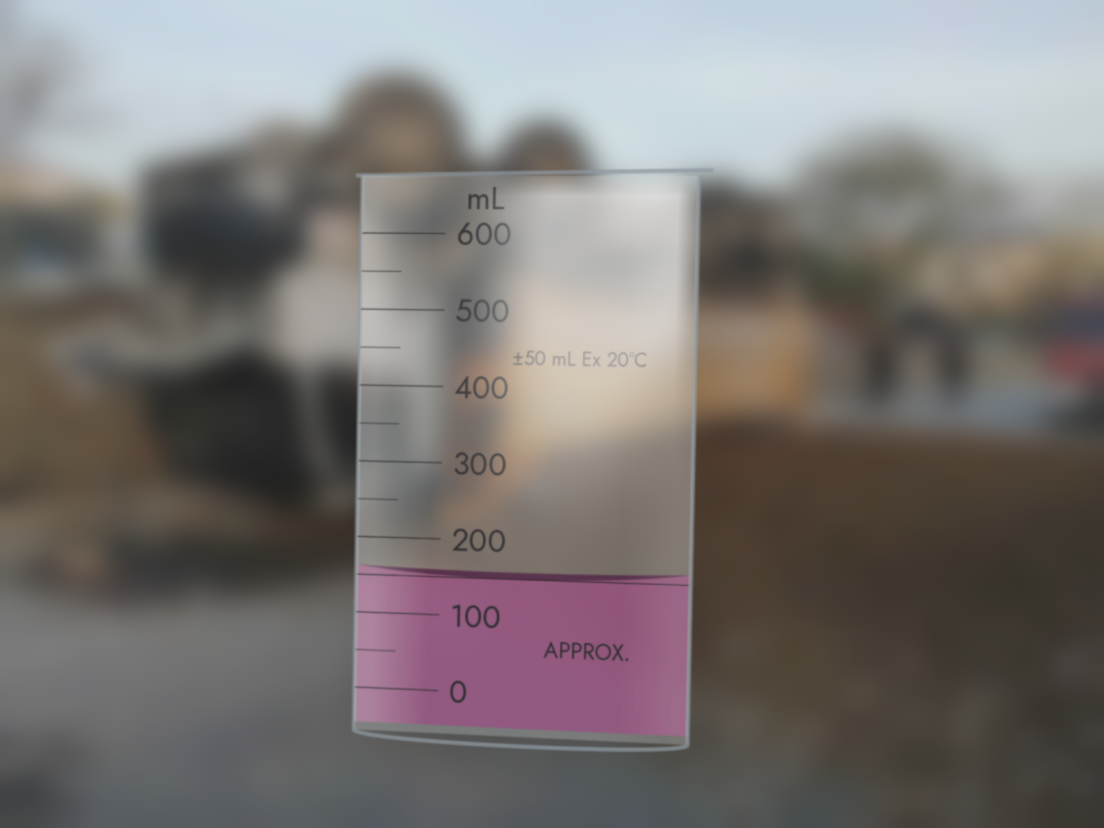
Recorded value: 150 mL
